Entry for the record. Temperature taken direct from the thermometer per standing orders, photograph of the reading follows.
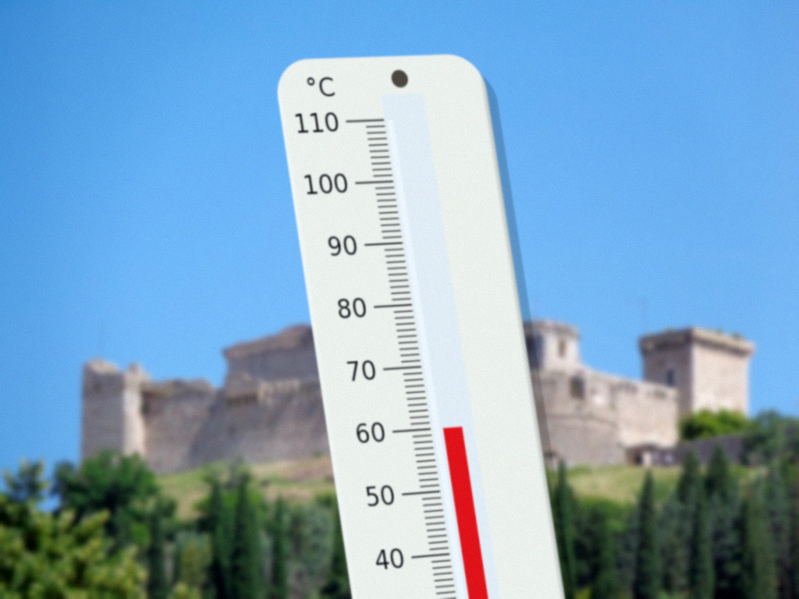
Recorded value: 60 °C
